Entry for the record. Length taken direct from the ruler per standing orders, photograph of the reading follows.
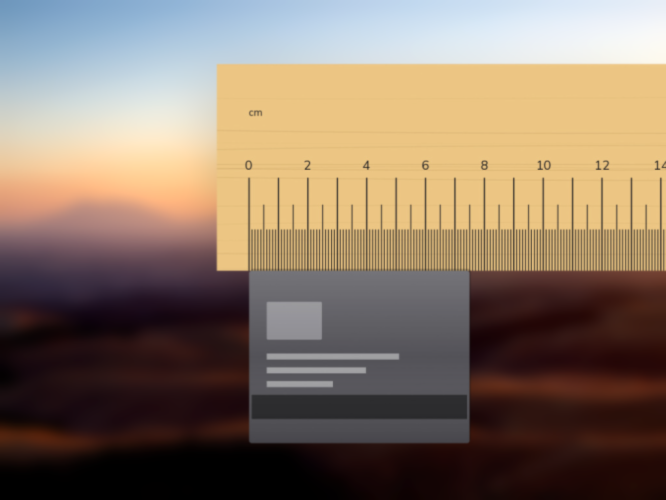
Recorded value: 7.5 cm
